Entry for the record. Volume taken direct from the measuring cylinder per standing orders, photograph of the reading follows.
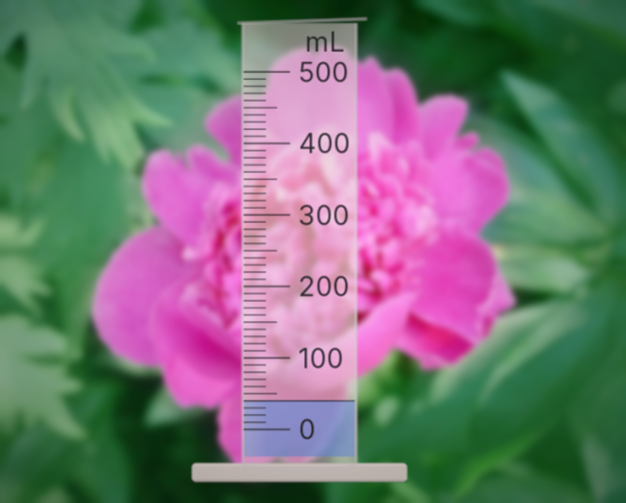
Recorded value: 40 mL
